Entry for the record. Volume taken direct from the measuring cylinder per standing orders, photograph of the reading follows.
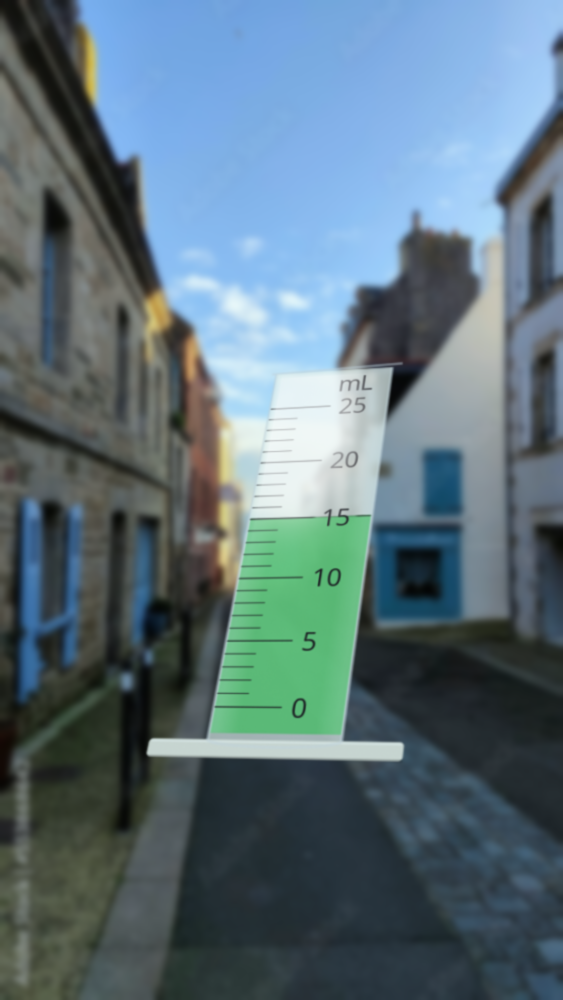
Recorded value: 15 mL
